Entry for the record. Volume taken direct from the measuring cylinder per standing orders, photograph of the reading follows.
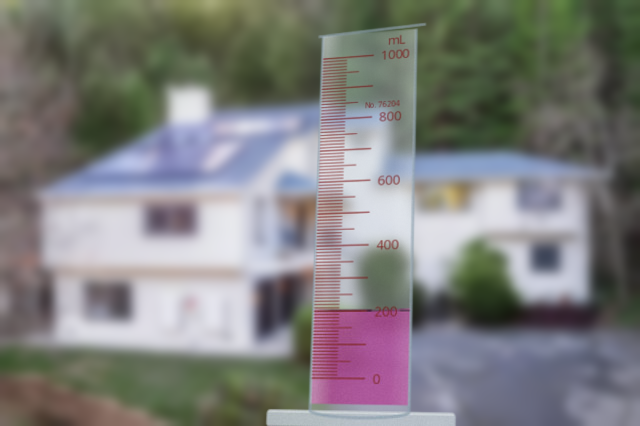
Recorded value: 200 mL
